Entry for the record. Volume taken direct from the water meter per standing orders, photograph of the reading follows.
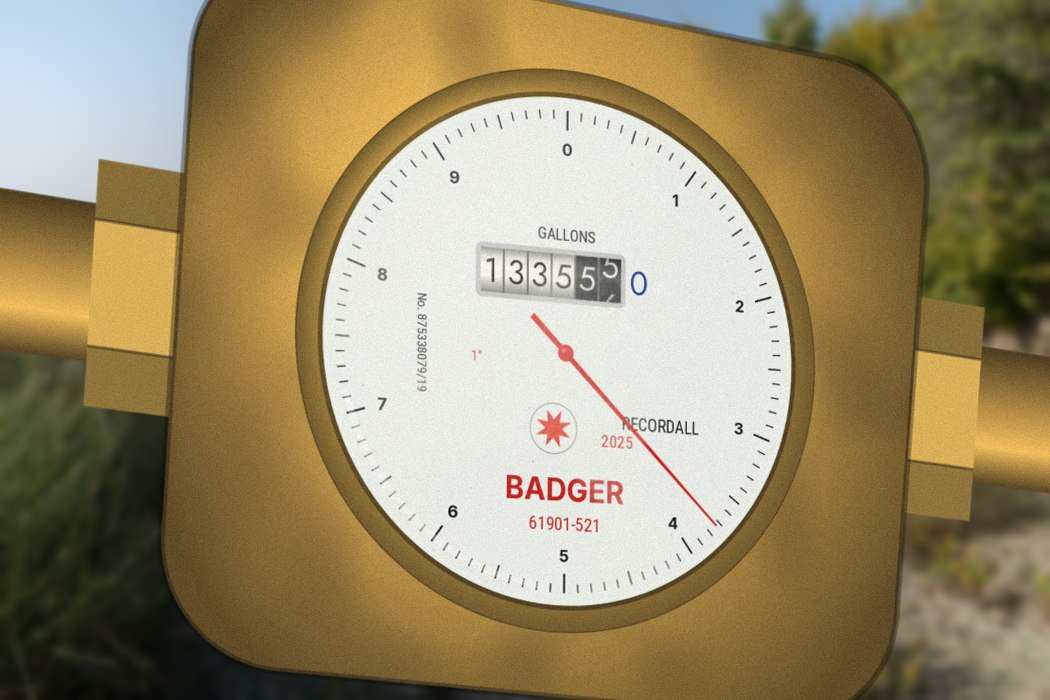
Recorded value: 1335553.7 gal
